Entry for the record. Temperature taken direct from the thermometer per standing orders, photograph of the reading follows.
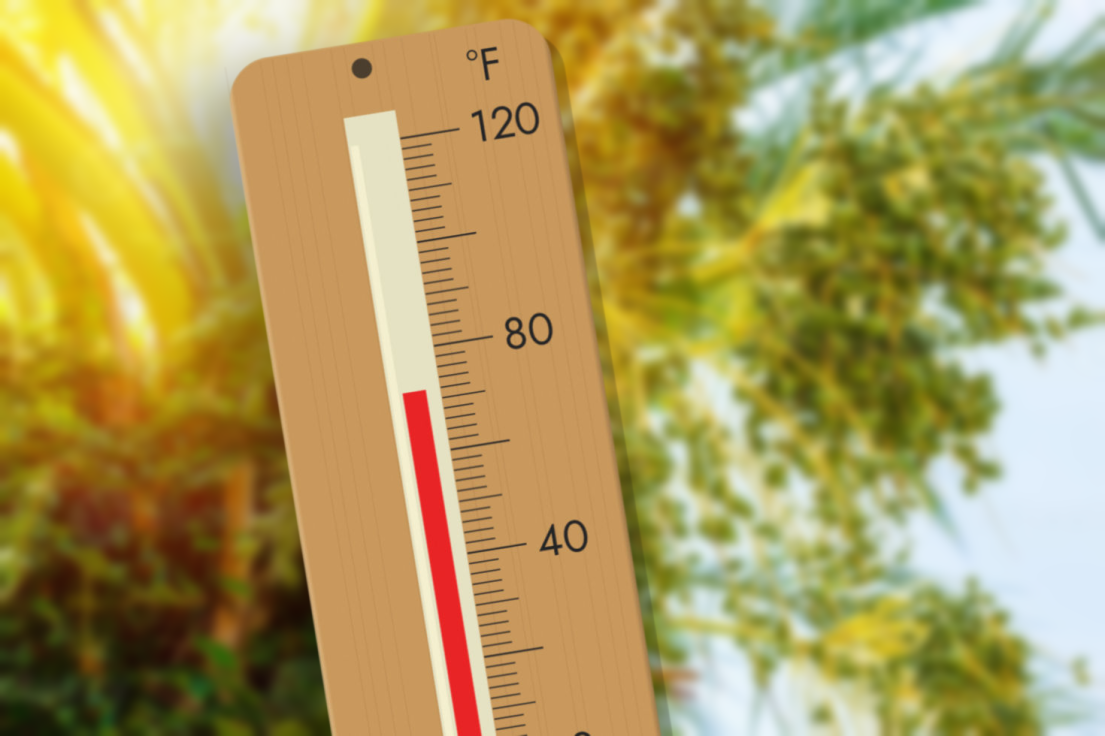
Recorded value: 72 °F
